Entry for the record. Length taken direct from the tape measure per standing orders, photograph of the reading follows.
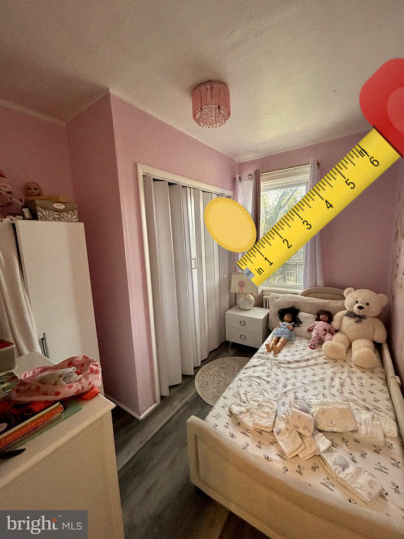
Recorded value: 1.75 in
